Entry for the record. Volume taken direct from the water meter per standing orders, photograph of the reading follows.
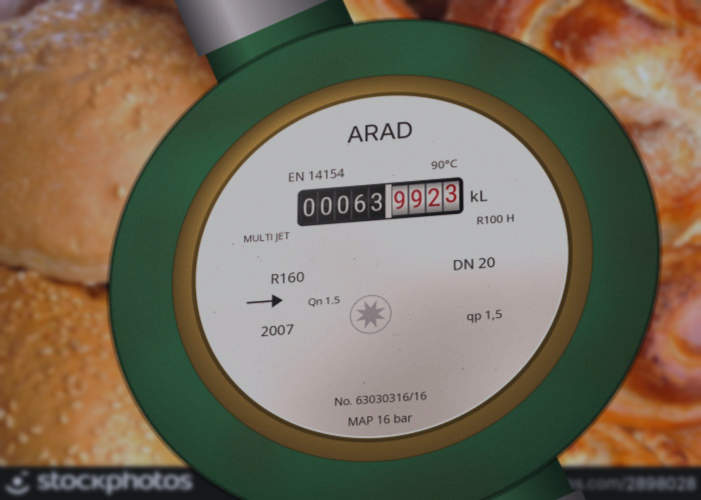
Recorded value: 63.9923 kL
